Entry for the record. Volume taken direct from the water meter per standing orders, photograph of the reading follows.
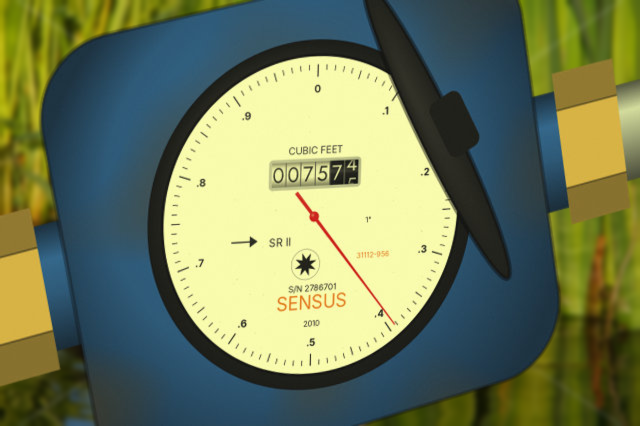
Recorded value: 7574.39 ft³
